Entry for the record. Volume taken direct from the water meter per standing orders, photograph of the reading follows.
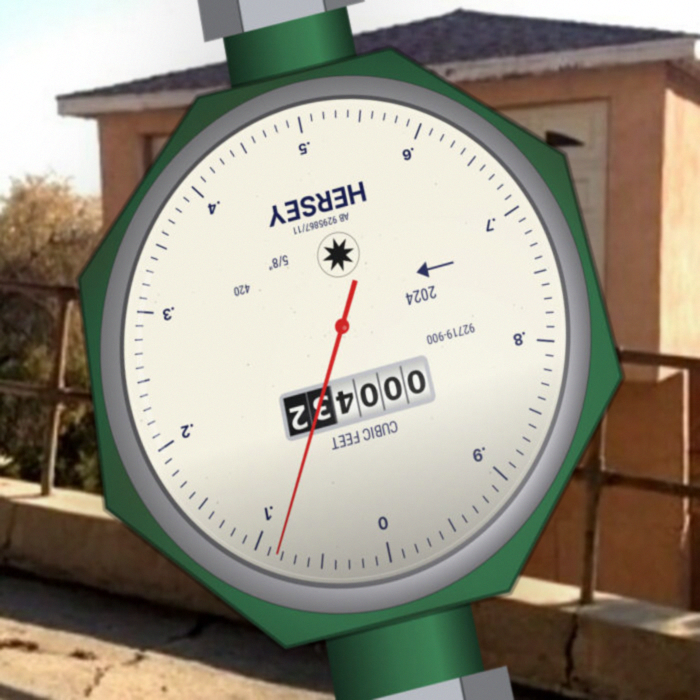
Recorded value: 432.08 ft³
